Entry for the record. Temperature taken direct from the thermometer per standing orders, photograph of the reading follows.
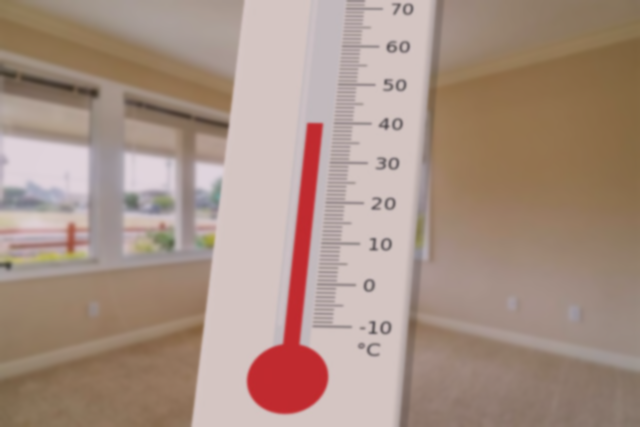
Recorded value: 40 °C
